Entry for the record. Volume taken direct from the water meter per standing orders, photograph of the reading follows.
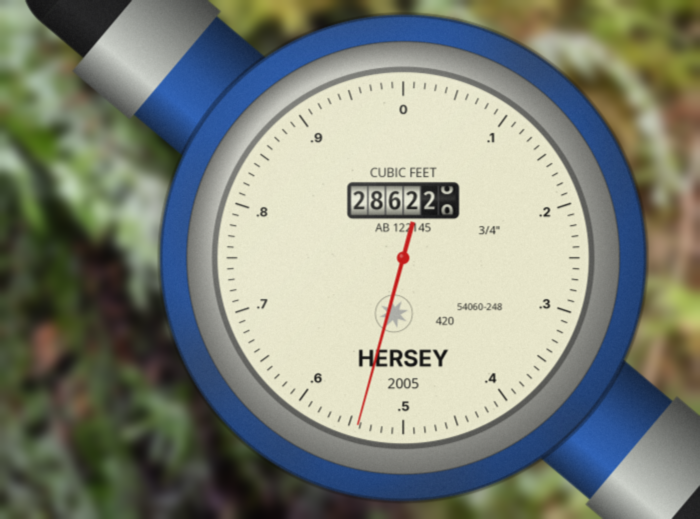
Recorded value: 286228.54 ft³
